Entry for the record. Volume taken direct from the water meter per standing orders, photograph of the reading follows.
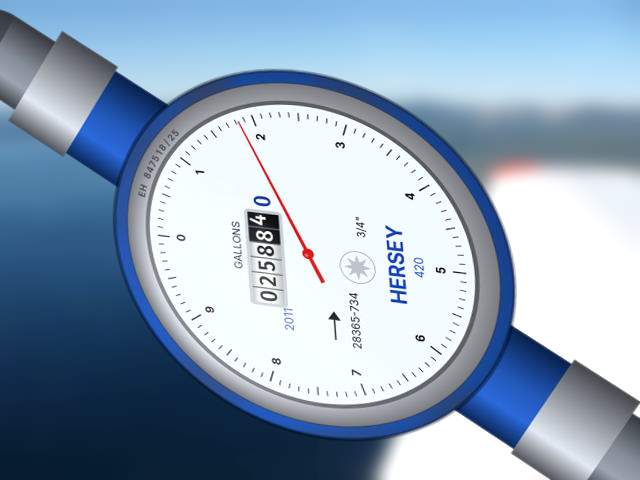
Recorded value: 258841.8 gal
